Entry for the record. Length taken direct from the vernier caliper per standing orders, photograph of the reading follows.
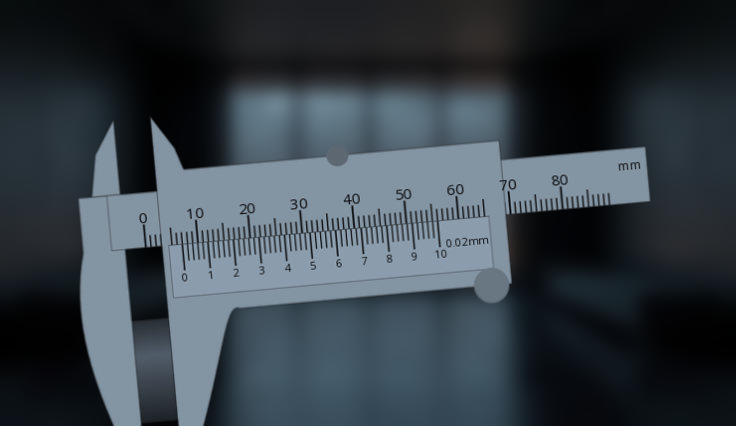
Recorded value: 7.0 mm
